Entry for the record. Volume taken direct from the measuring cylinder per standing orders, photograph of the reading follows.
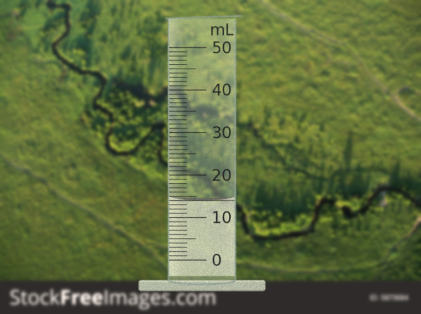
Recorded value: 14 mL
